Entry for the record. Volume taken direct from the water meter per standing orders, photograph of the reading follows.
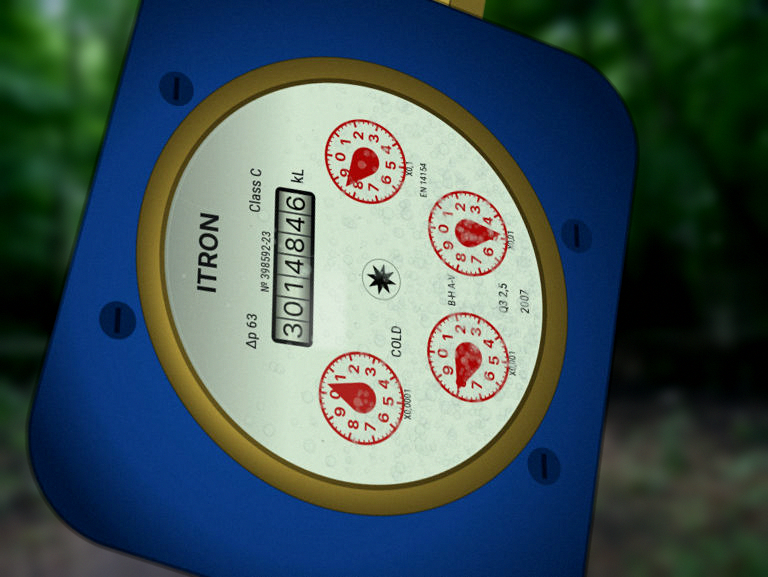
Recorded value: 3014846.8480 kL
